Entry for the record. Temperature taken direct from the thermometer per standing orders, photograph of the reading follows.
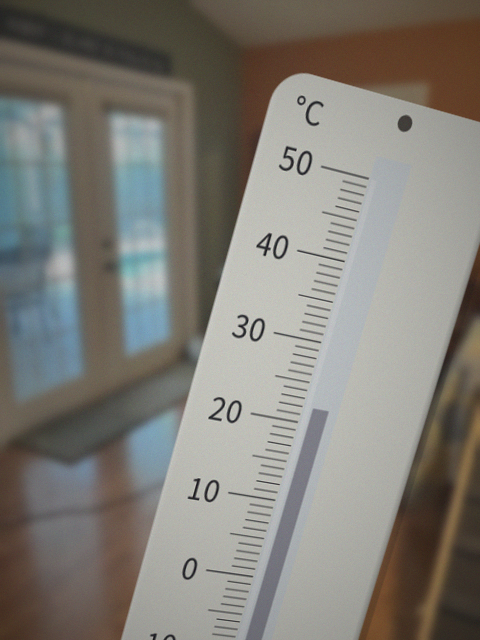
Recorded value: 22 °C
